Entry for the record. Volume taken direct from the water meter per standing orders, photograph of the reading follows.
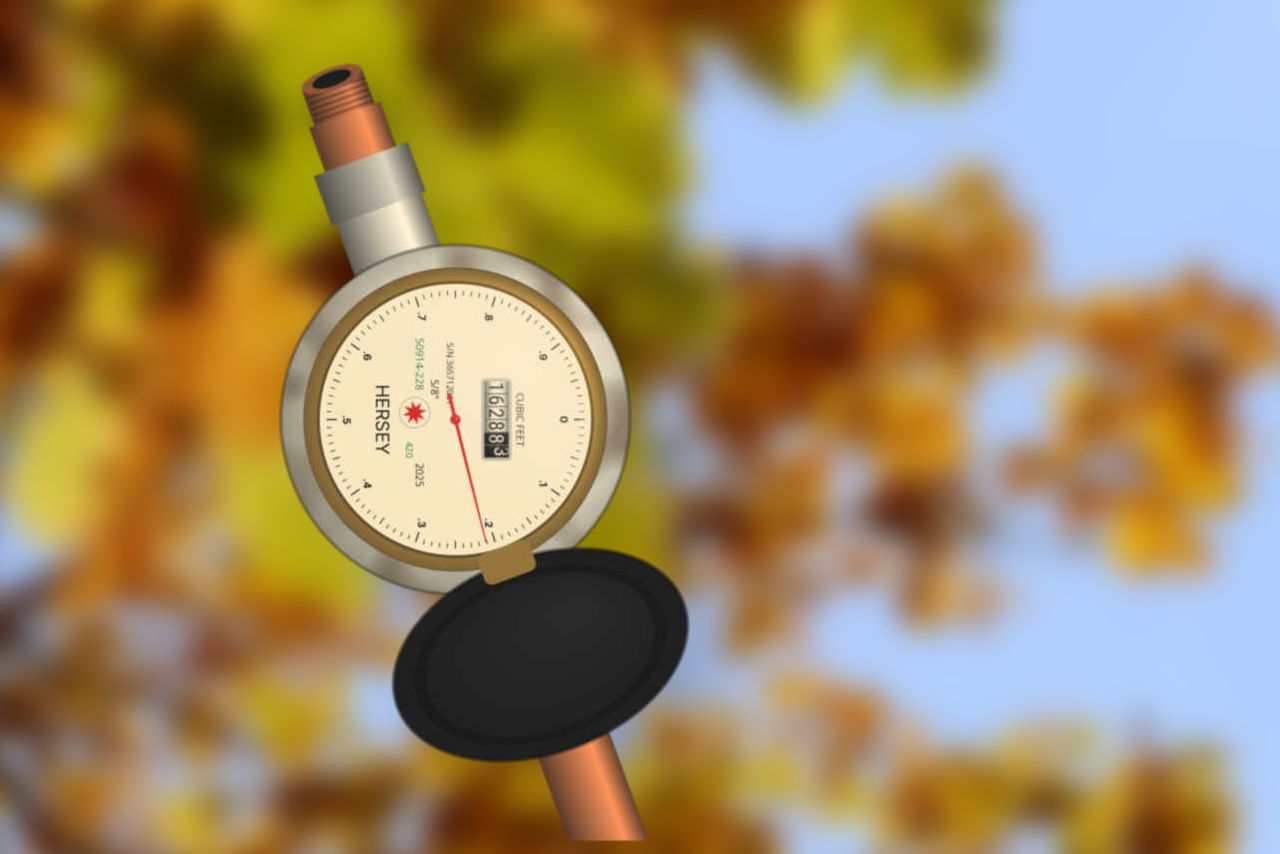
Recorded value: 162883.21 ft³
